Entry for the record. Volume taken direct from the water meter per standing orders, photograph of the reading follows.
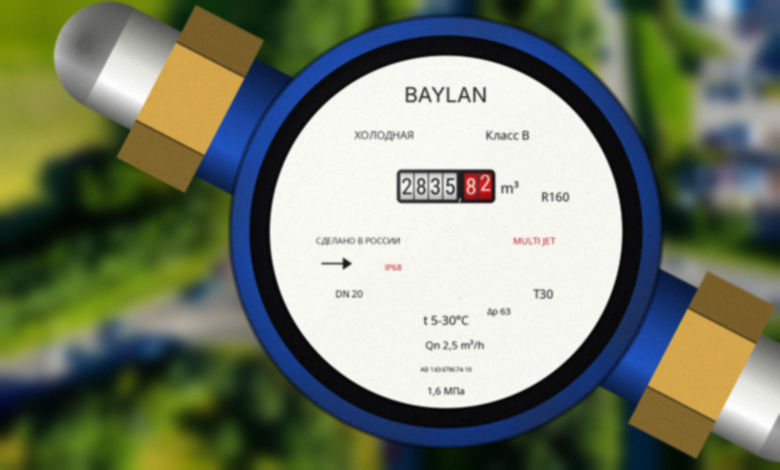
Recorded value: 2835.82 m³
